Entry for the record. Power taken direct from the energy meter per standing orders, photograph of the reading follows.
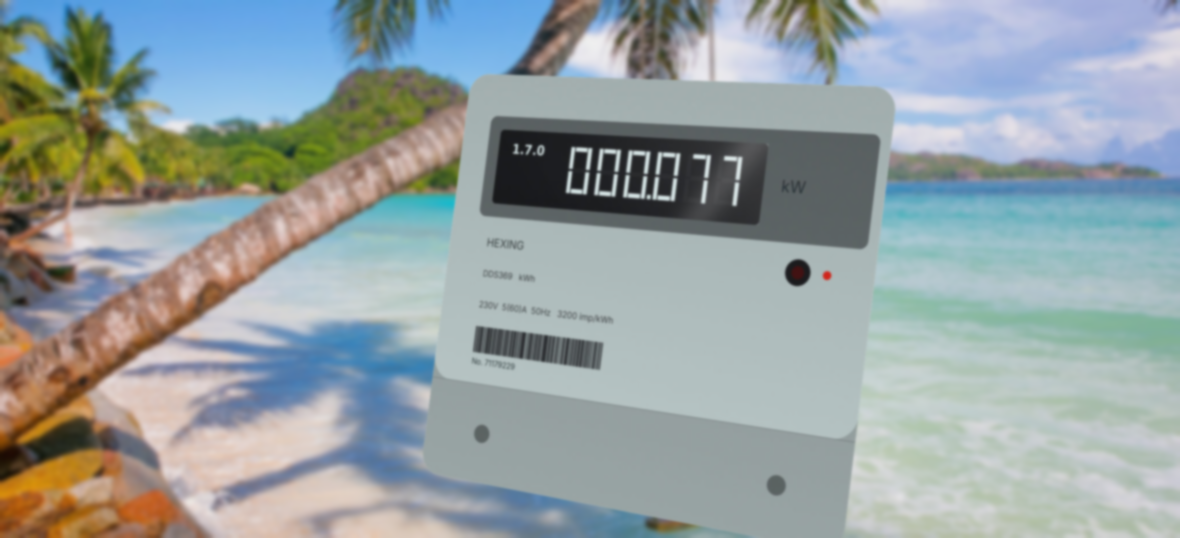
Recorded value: 0.077 kW
